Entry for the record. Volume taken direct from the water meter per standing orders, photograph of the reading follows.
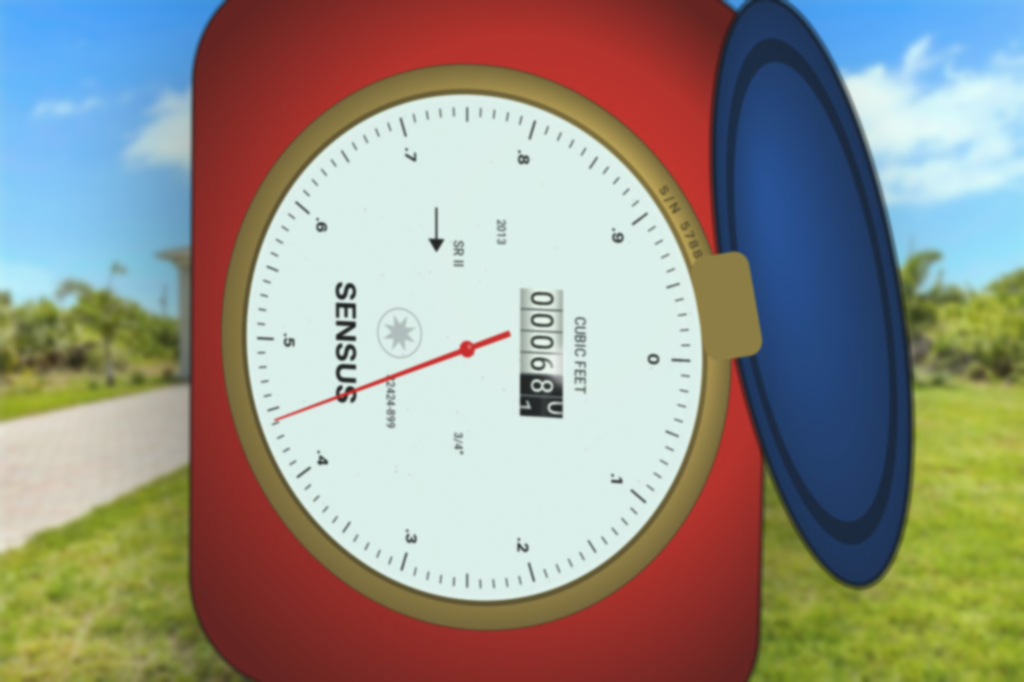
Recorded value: 680.44 ft³
